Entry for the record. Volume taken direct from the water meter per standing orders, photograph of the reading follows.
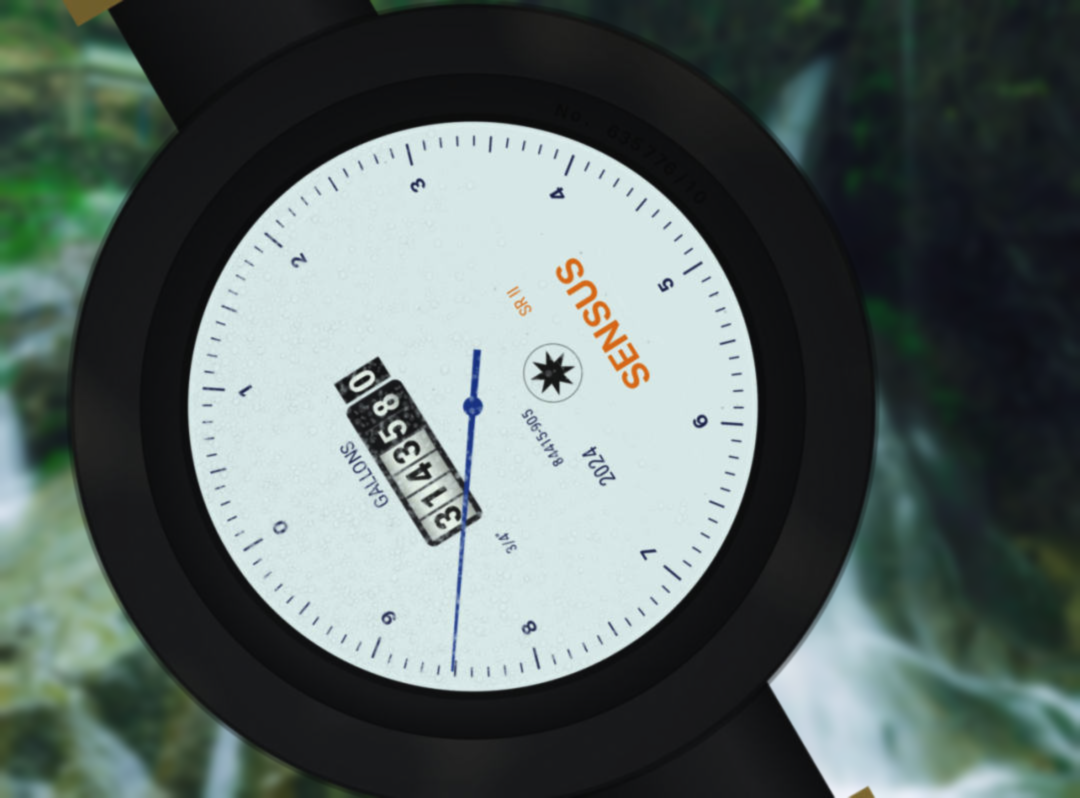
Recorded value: 3143578.5 gal
